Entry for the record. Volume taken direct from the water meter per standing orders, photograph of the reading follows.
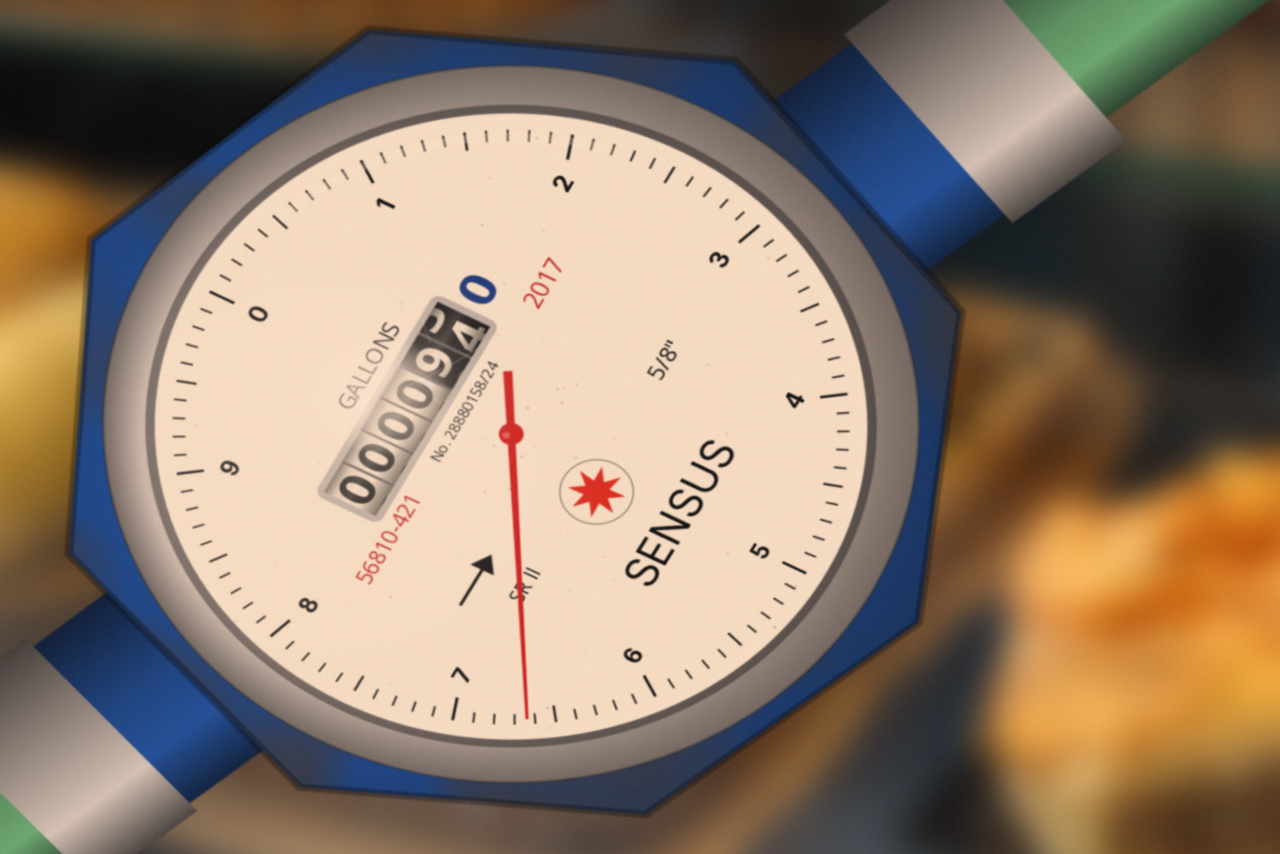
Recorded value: 936.6 gal
